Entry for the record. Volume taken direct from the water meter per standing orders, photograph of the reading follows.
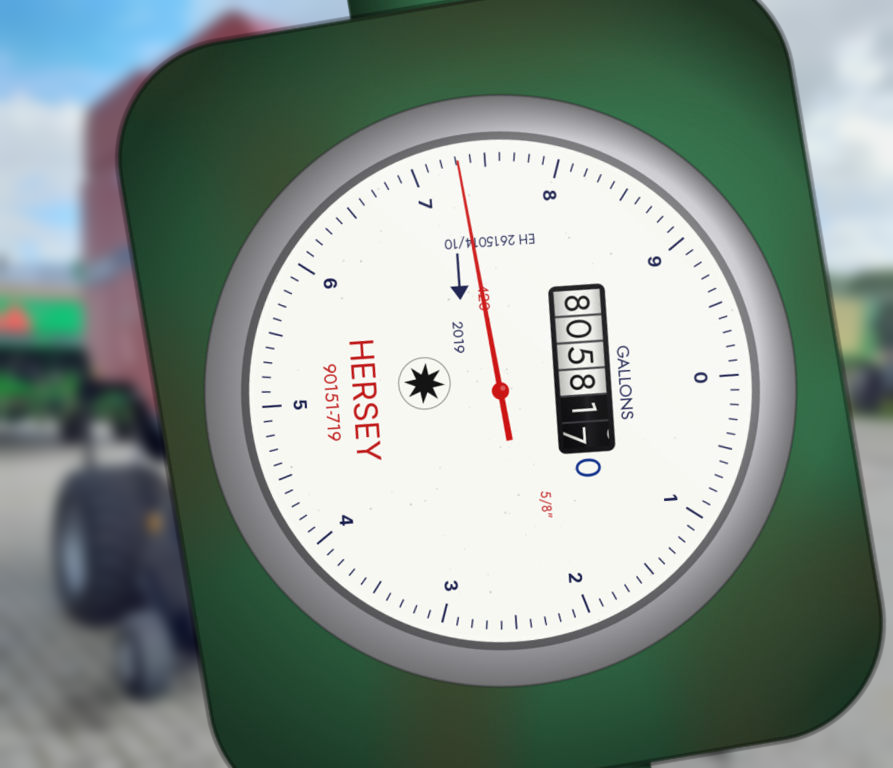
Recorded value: 8058167.3 gal
